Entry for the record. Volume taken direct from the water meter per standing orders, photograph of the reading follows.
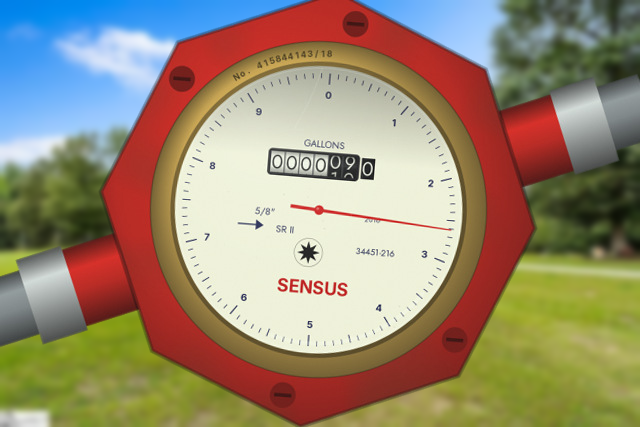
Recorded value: 92.6 gal
